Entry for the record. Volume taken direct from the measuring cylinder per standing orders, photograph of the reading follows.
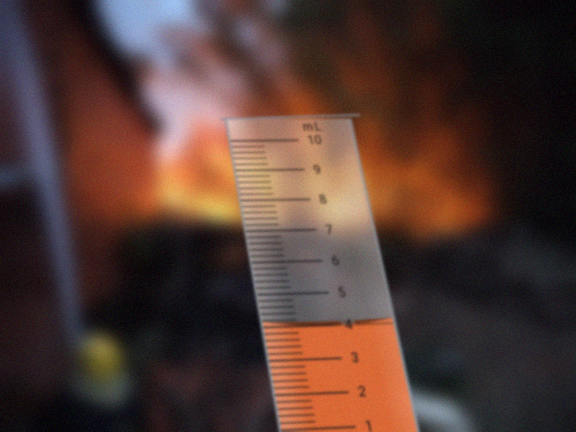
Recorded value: 4 mL
